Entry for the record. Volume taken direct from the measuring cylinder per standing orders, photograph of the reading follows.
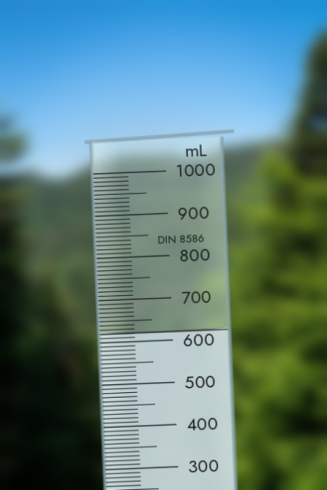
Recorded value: 620 mL
